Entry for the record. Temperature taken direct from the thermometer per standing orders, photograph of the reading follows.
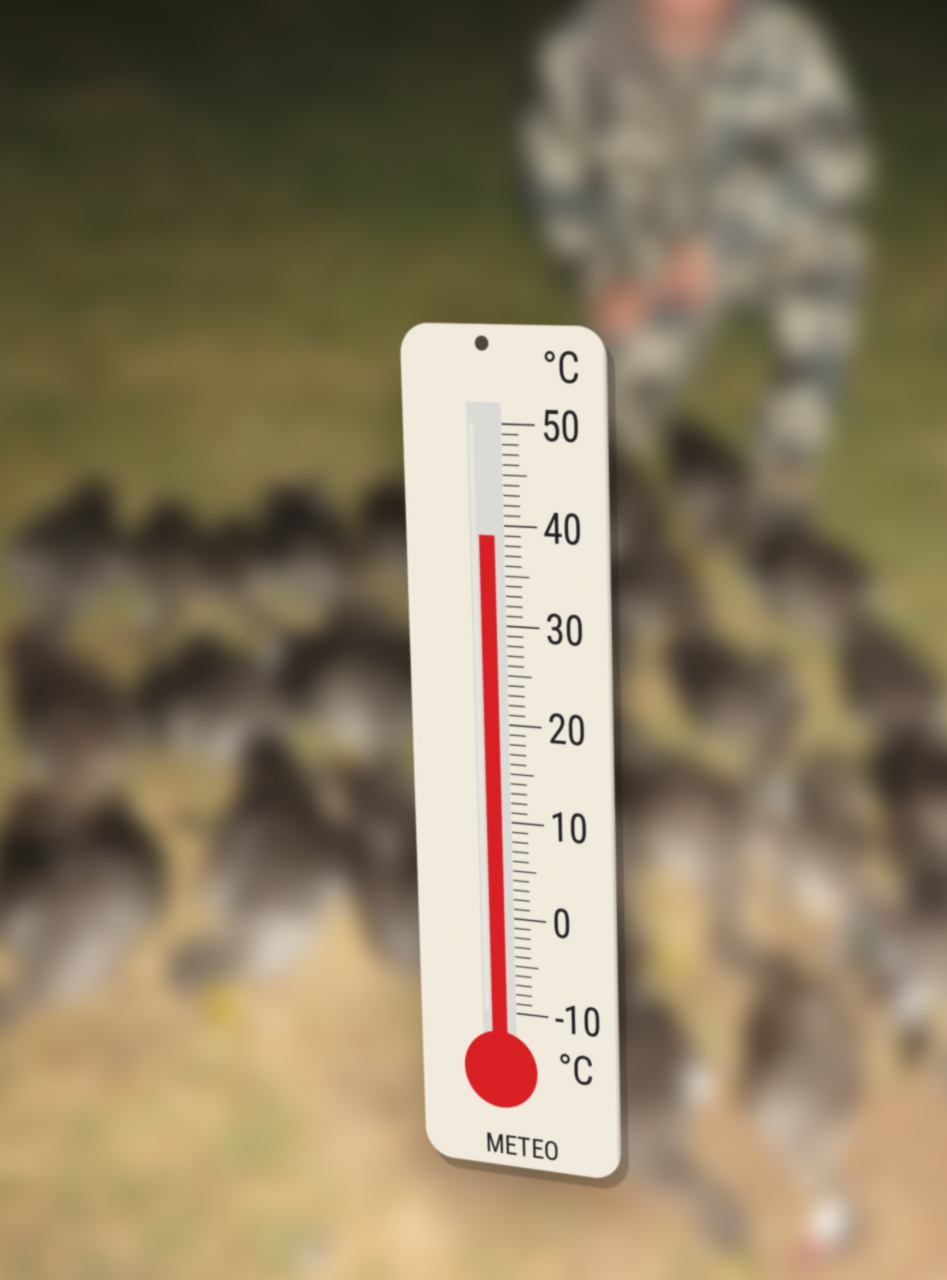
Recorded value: 39 °C
